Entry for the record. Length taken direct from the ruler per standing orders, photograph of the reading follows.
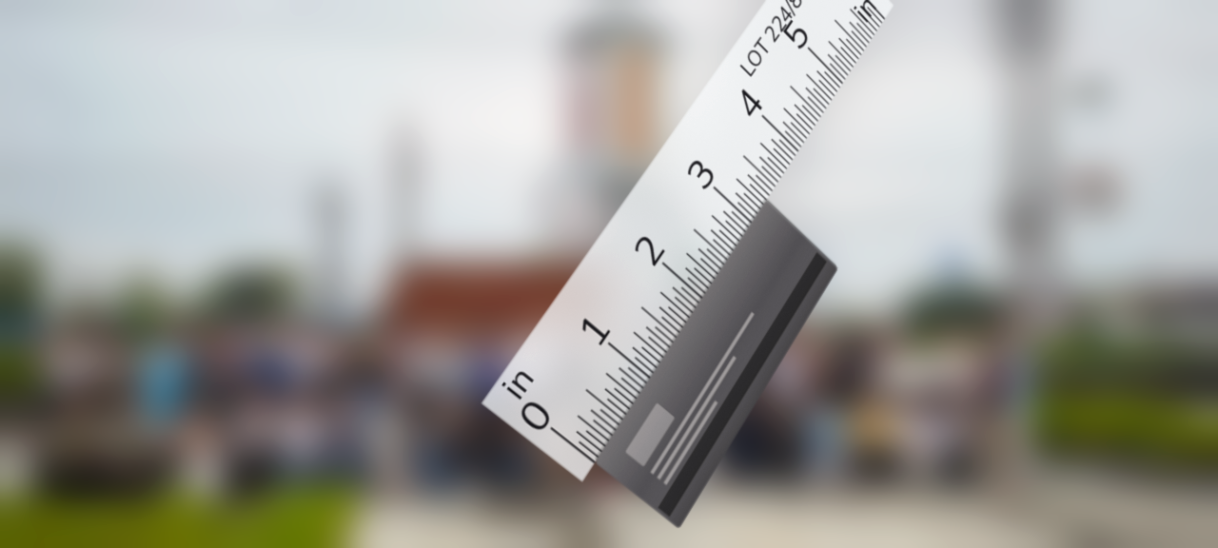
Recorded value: 3.3125 in
